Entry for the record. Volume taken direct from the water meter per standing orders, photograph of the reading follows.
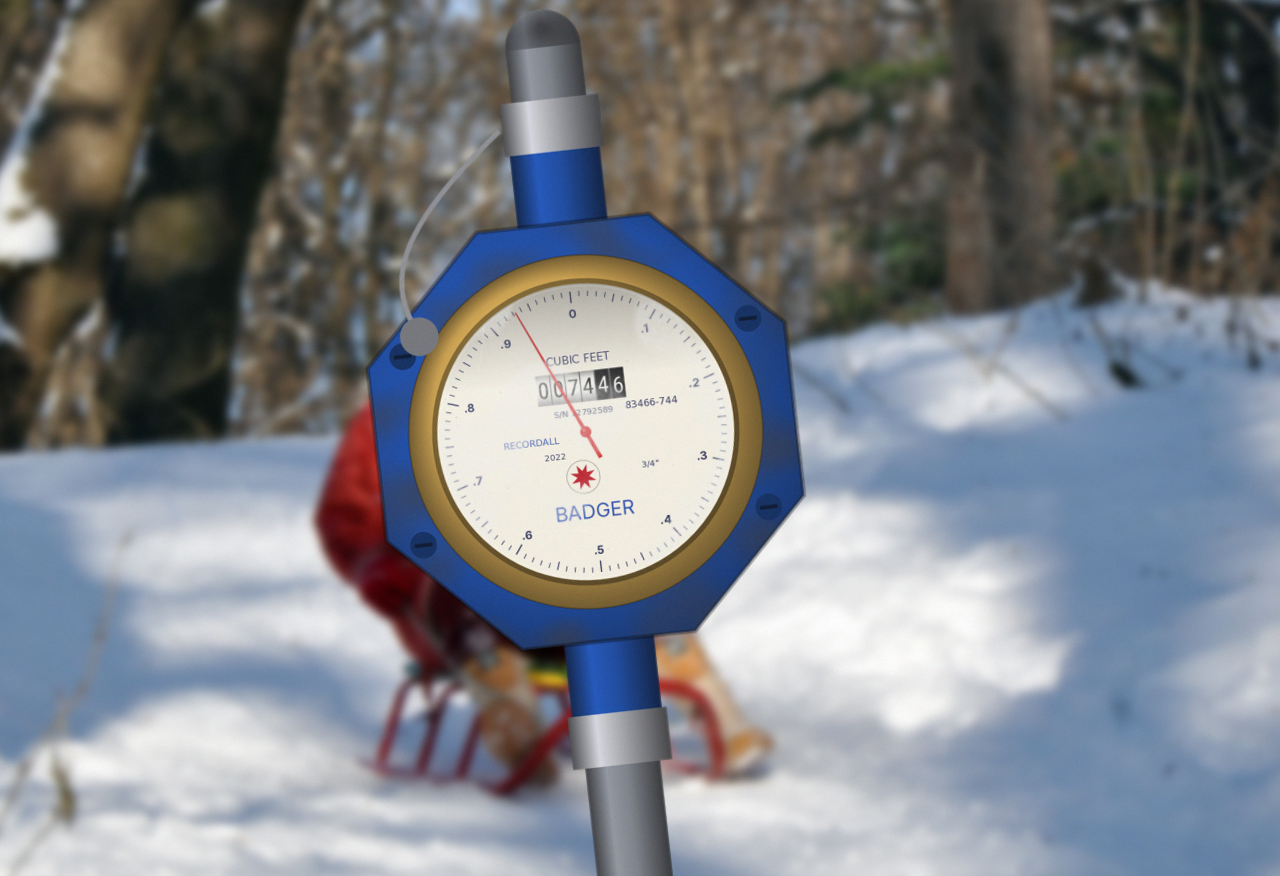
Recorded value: 7445.93 ft³
